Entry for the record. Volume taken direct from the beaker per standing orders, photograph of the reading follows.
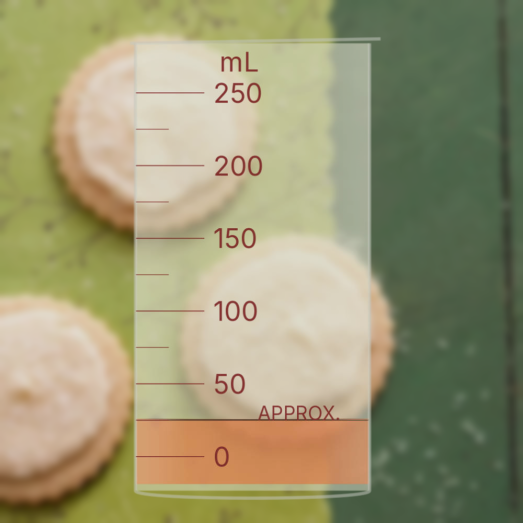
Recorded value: 25 mL
